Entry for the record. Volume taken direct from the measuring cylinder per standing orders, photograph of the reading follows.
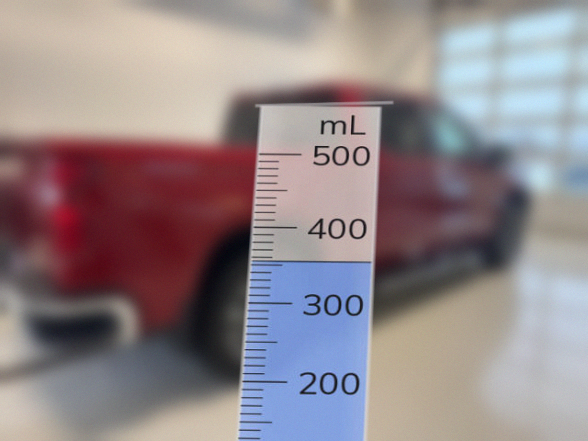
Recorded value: 355 mL
